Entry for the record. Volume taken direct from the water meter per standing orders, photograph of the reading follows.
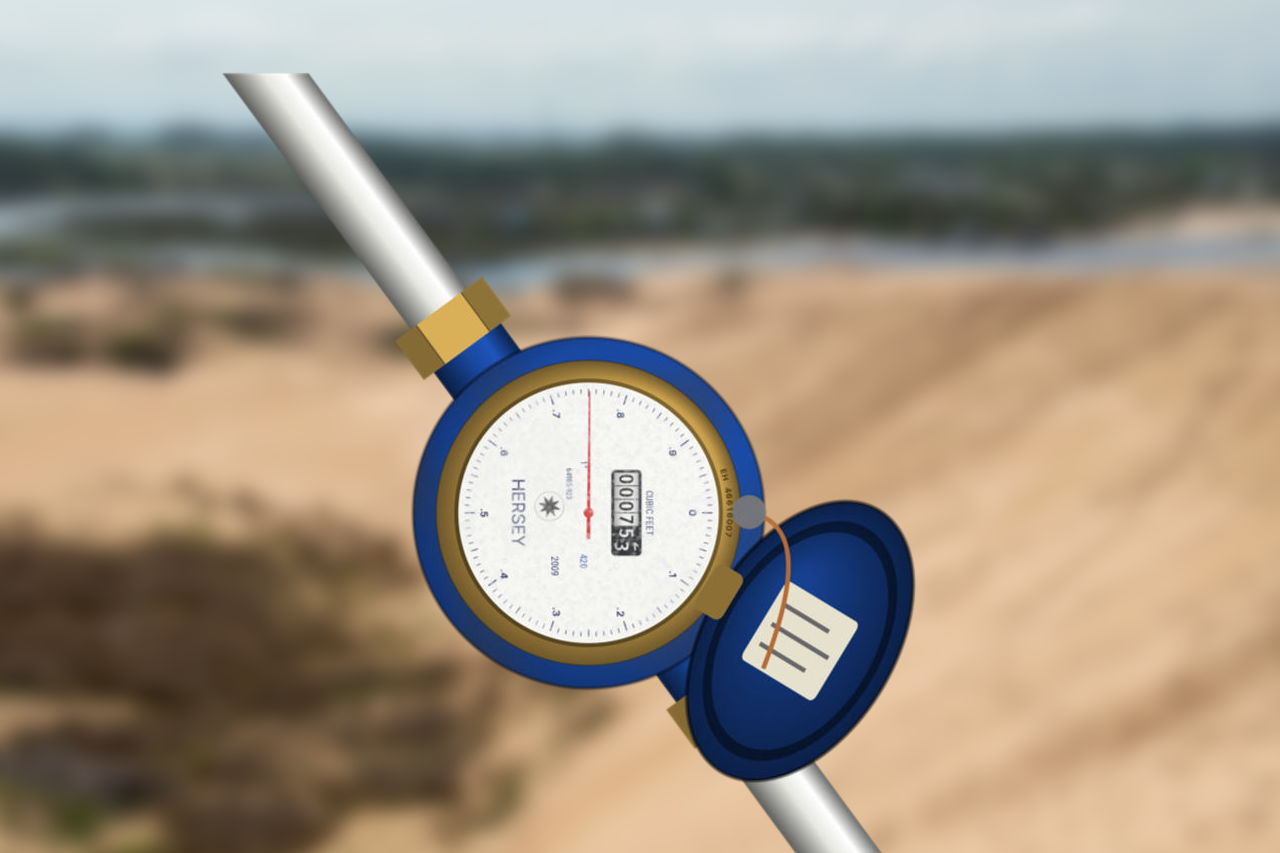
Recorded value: 752.75 ft³
